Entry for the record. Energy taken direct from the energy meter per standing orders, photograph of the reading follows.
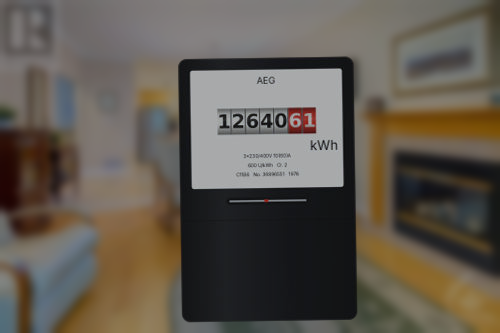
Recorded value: 12640.61 kWh
